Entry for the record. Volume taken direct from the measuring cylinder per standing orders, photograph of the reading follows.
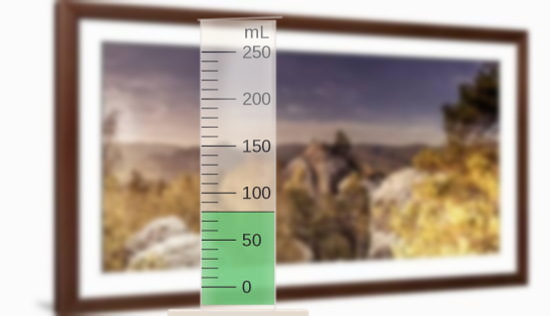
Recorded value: 80 mL
